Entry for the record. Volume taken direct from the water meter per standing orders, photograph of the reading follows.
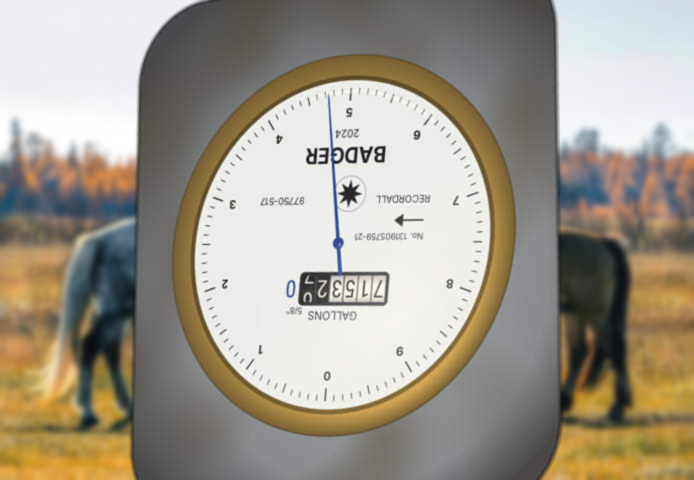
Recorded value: 7153264.7 gal
